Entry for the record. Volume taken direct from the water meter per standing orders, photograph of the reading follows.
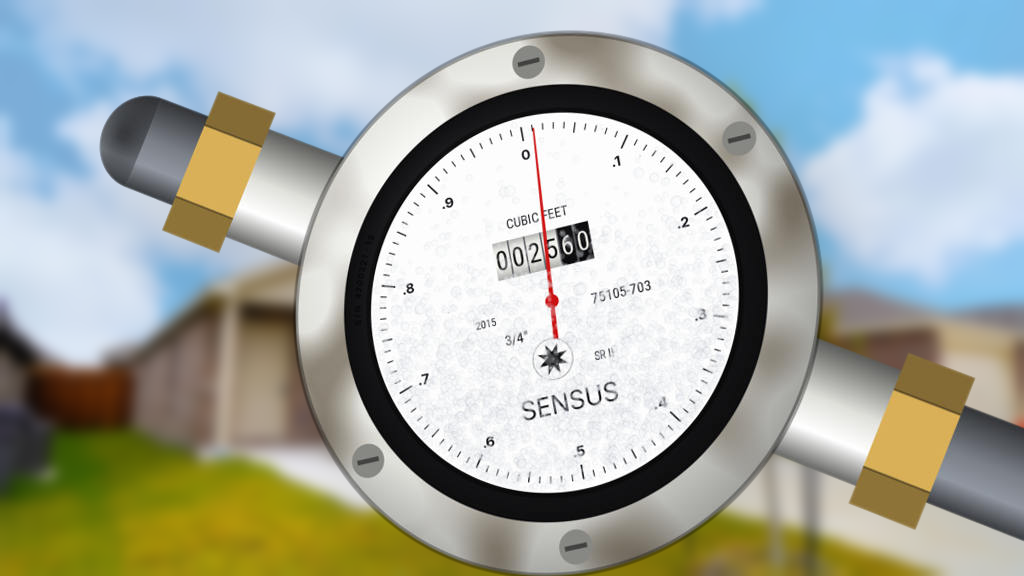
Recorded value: 2560.01 ft³
